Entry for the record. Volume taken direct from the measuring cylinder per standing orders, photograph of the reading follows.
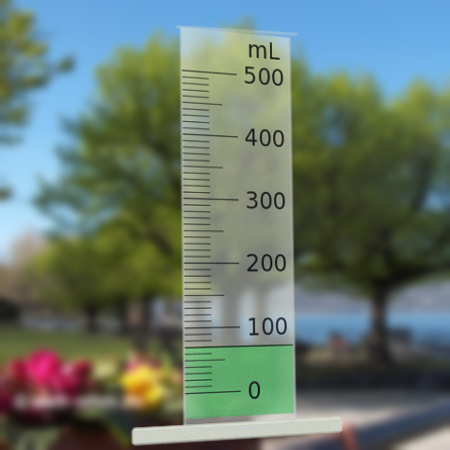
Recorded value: 70 mL
